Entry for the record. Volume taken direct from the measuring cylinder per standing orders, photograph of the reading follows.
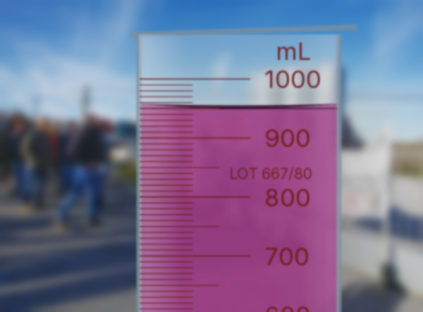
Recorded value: 950 mL
